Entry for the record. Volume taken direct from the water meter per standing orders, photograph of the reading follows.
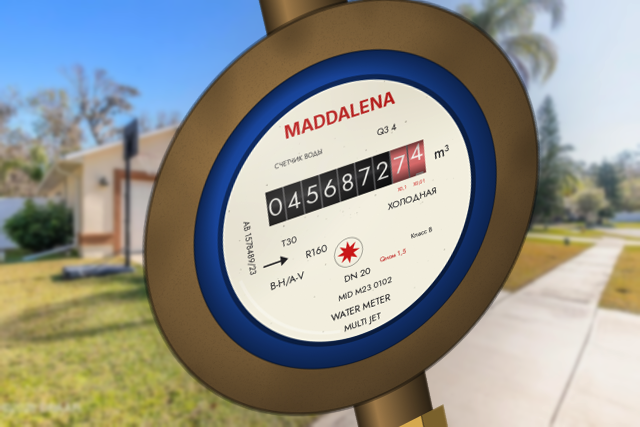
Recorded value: 456872.74 m³
